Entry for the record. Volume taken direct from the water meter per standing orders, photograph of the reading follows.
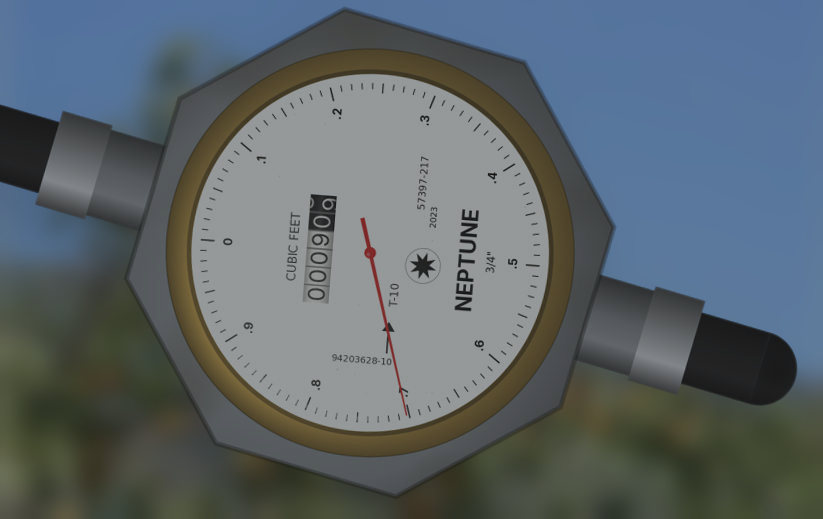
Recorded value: 908.70 ft³
